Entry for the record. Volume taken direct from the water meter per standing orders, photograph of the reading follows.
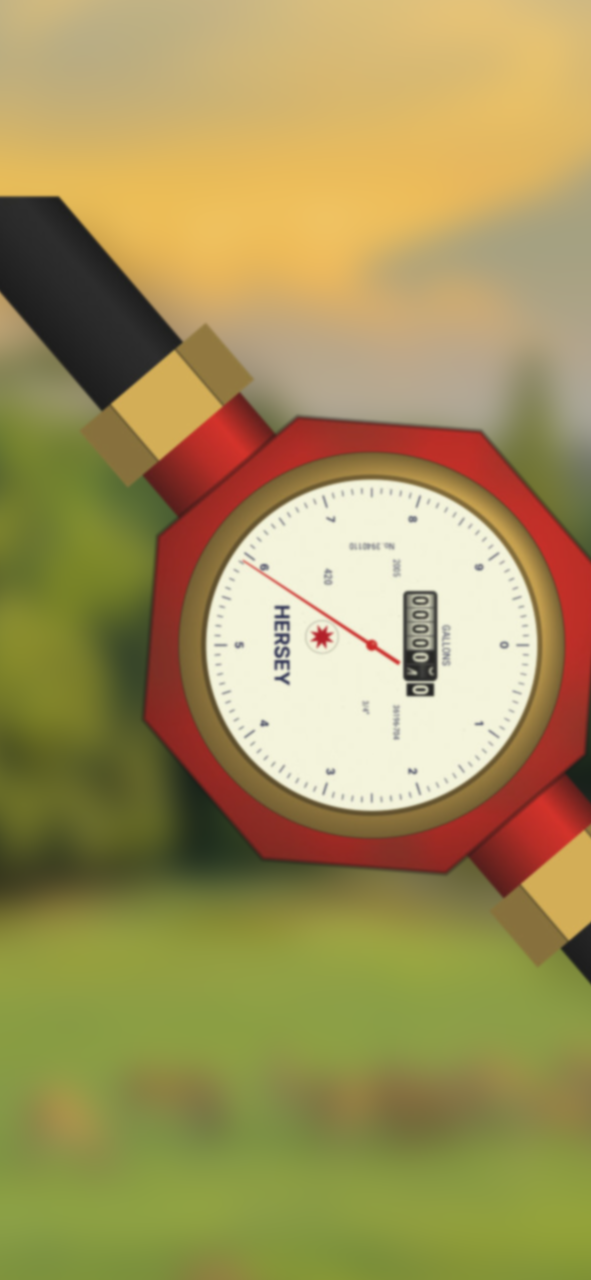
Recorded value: 35.9 gal
